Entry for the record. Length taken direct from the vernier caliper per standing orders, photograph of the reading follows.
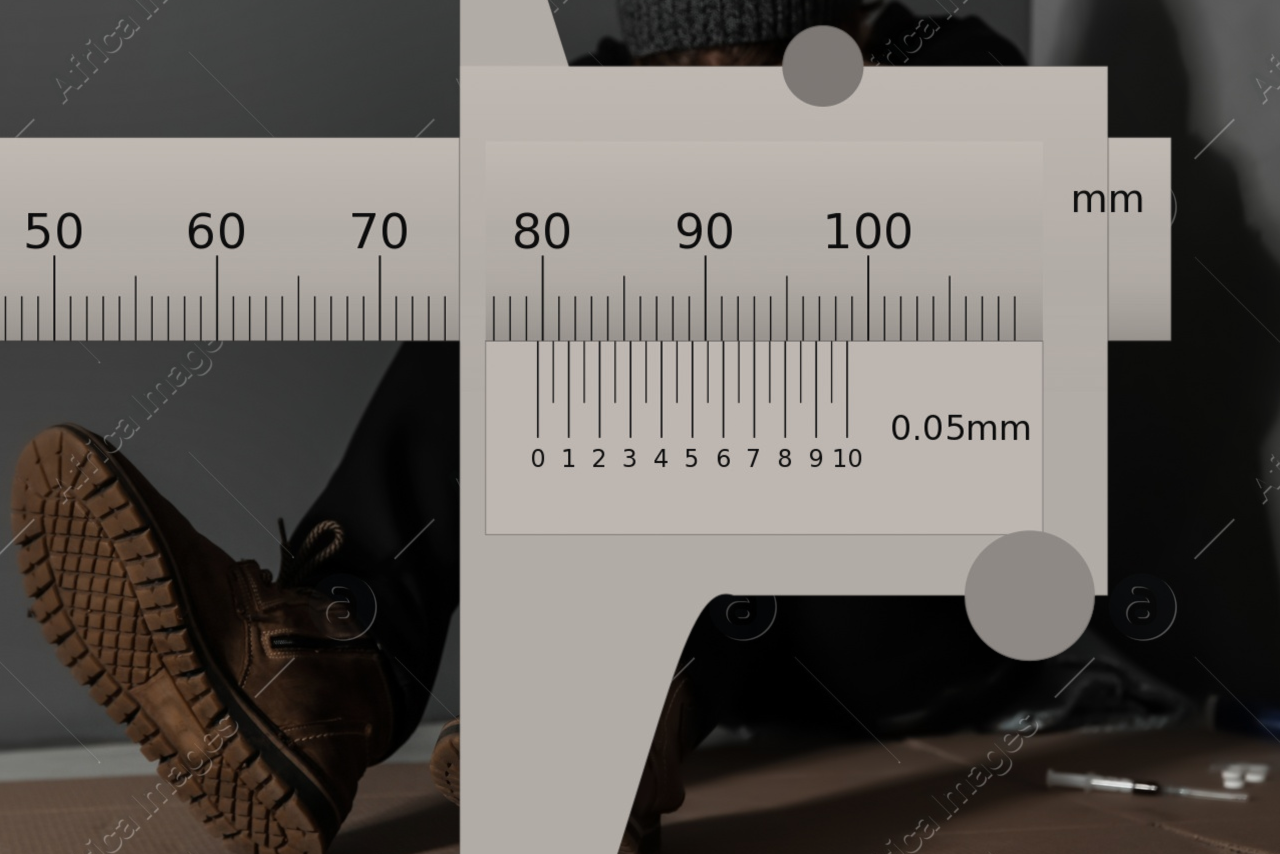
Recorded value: 79.7 mm
